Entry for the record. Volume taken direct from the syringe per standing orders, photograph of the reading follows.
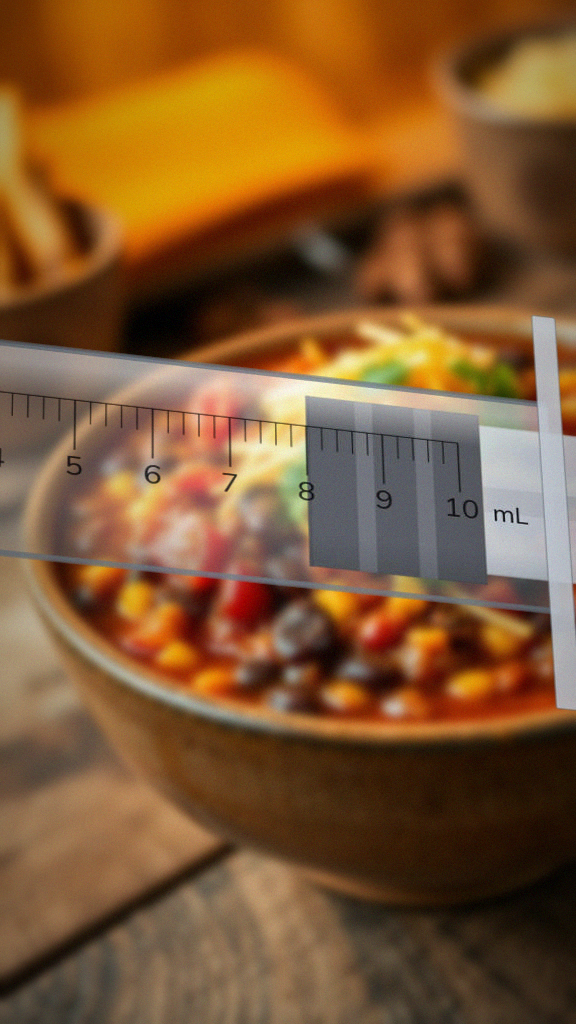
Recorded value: 8 mL
